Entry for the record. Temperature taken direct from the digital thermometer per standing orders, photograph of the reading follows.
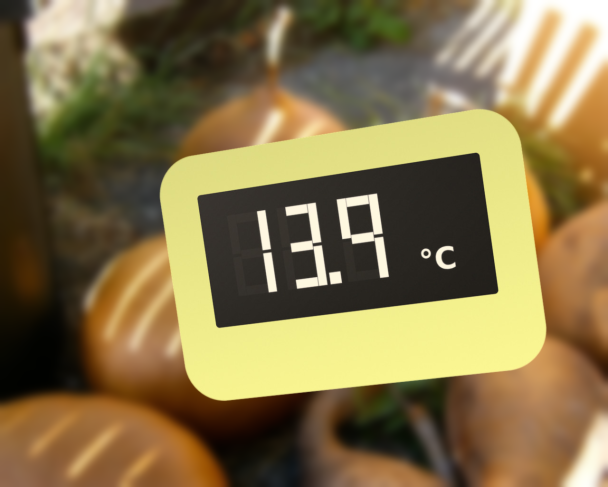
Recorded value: 13.9 °C
